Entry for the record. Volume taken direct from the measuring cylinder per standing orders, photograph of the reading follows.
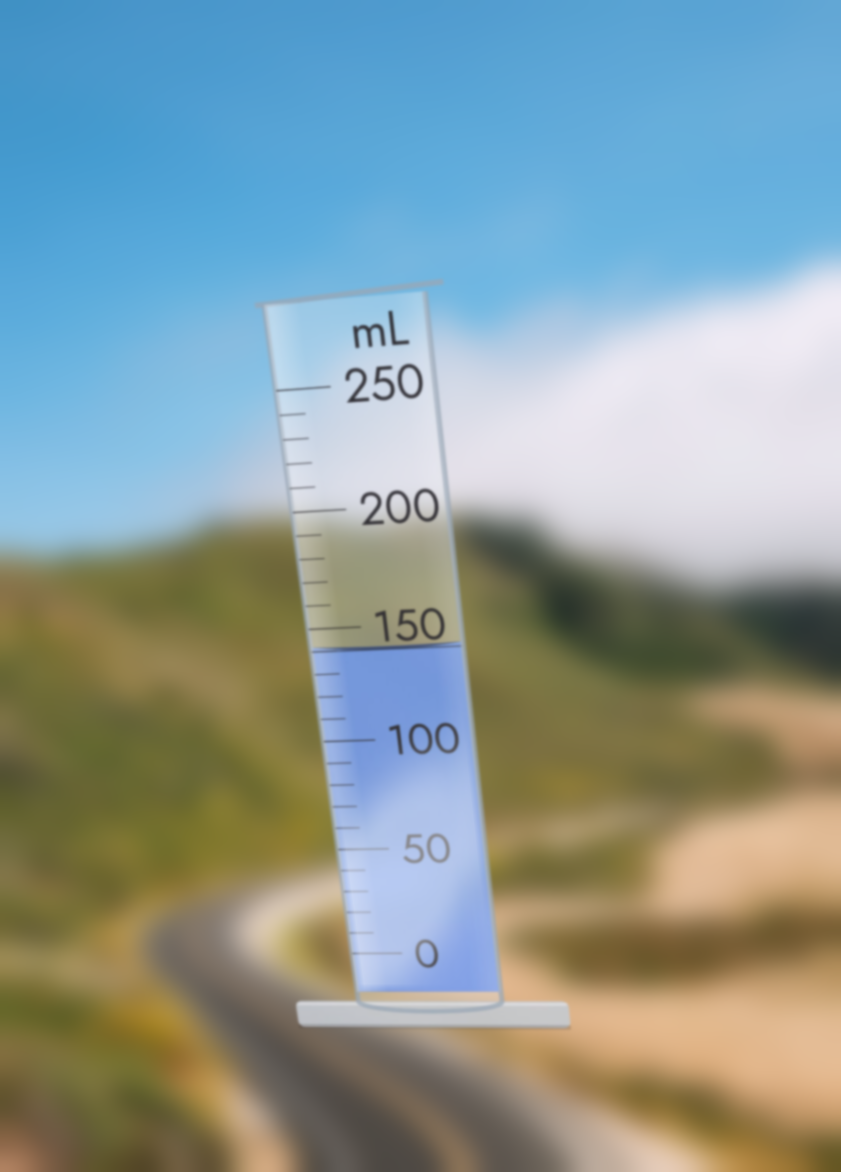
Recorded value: 140 mL
